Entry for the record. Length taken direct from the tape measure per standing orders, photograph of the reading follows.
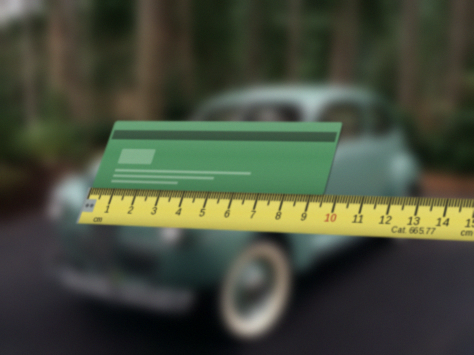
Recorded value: 9.5 cm
